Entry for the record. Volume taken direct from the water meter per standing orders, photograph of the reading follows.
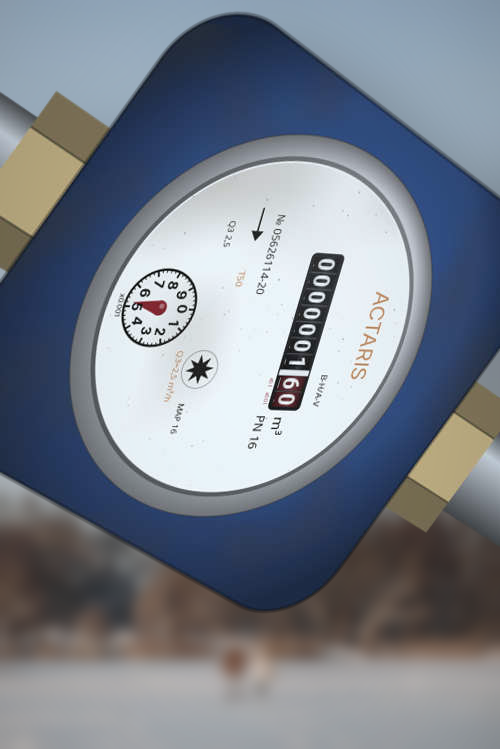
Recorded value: 1.605 m³
